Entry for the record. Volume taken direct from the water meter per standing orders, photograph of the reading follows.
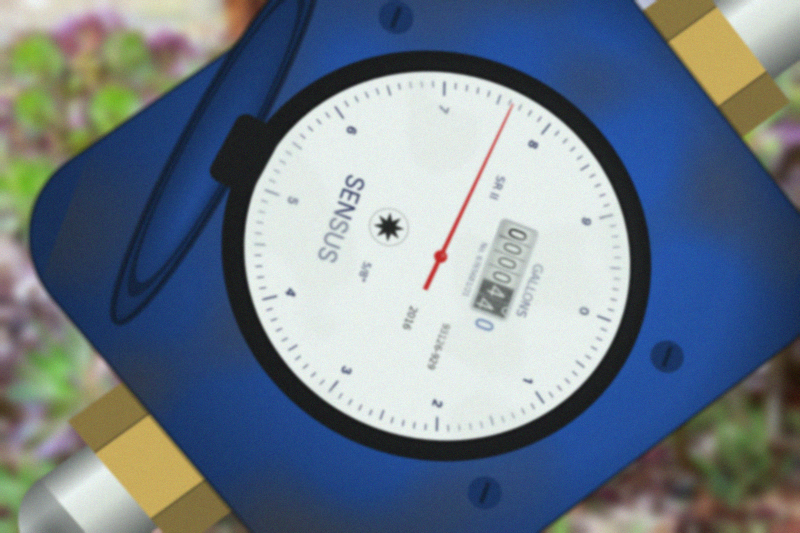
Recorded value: 437.6 gal
